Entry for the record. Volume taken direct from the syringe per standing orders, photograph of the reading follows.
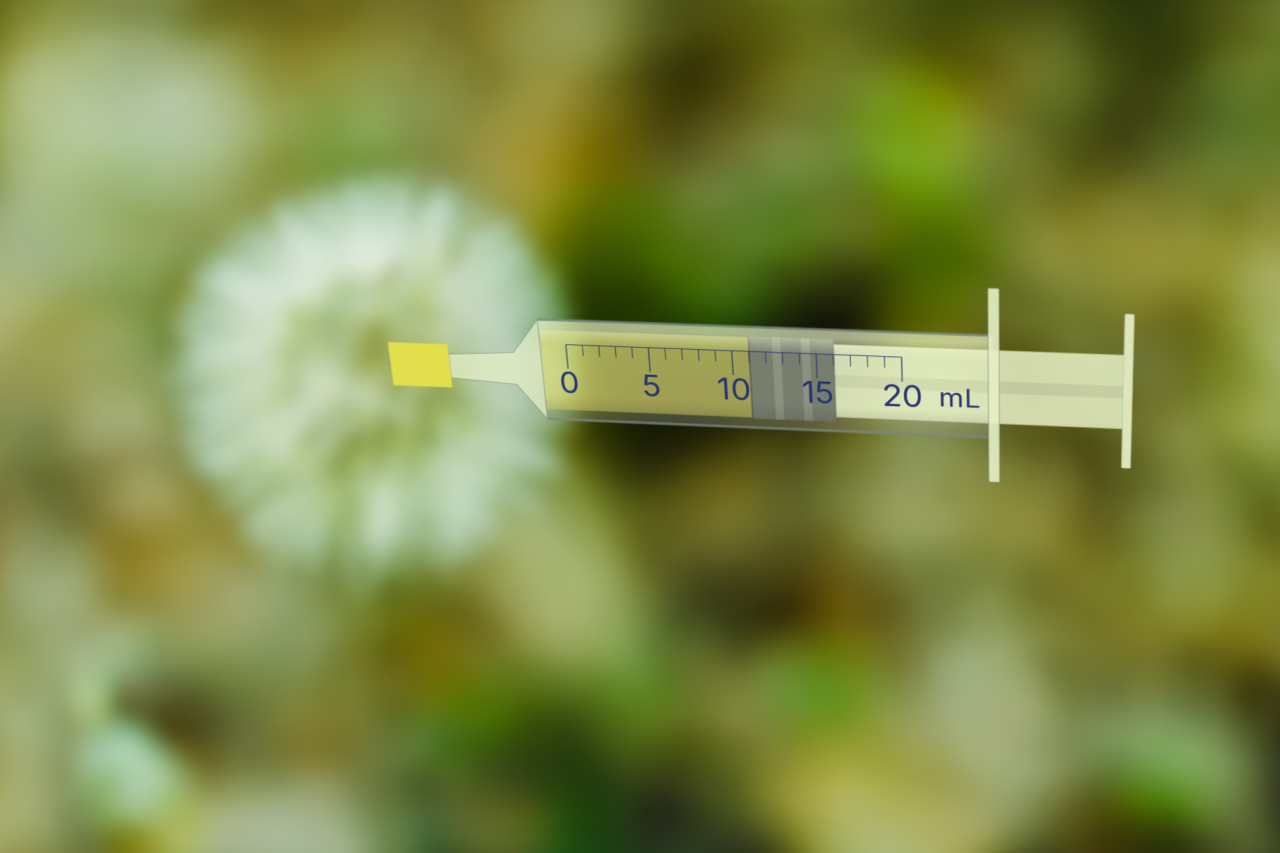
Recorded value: 11 mL
